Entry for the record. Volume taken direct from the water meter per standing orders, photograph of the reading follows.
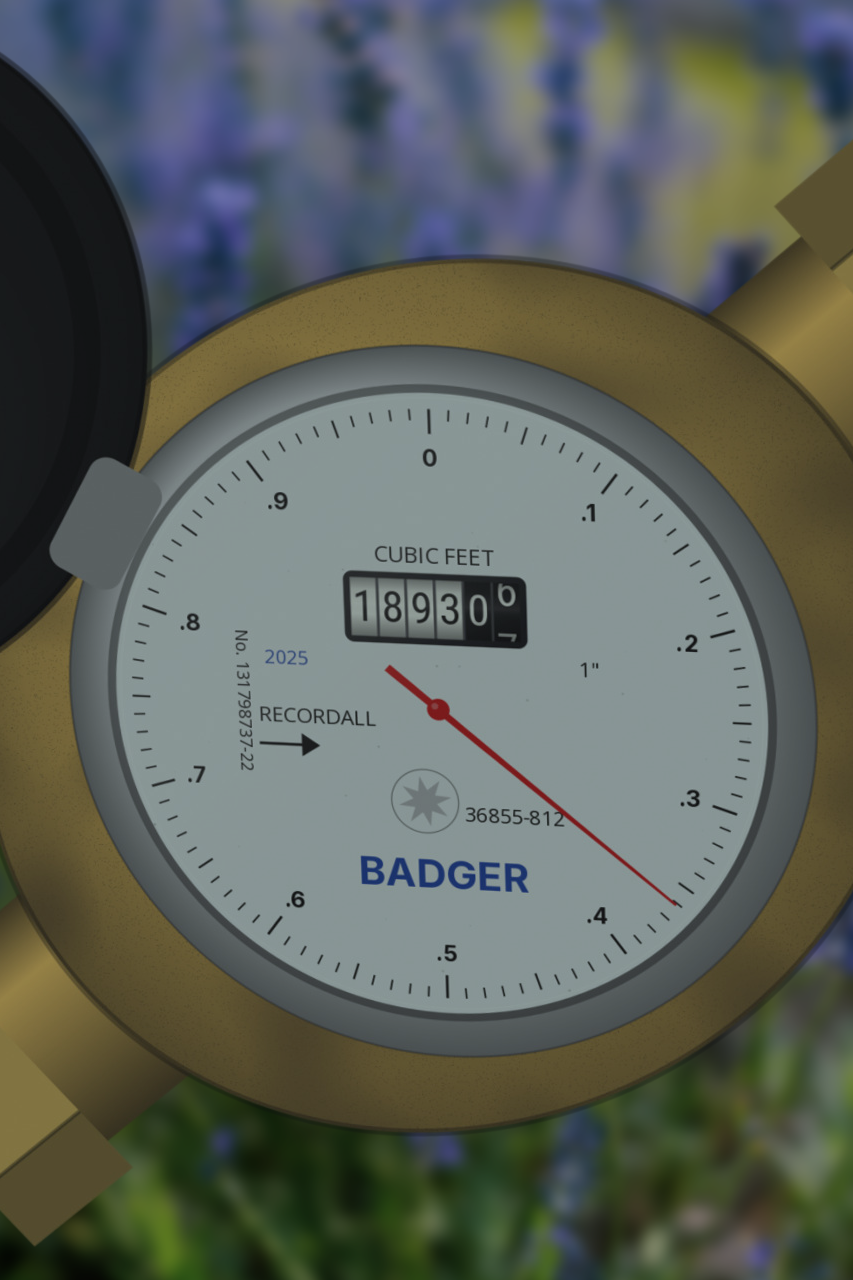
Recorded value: 189306.36 ft³
